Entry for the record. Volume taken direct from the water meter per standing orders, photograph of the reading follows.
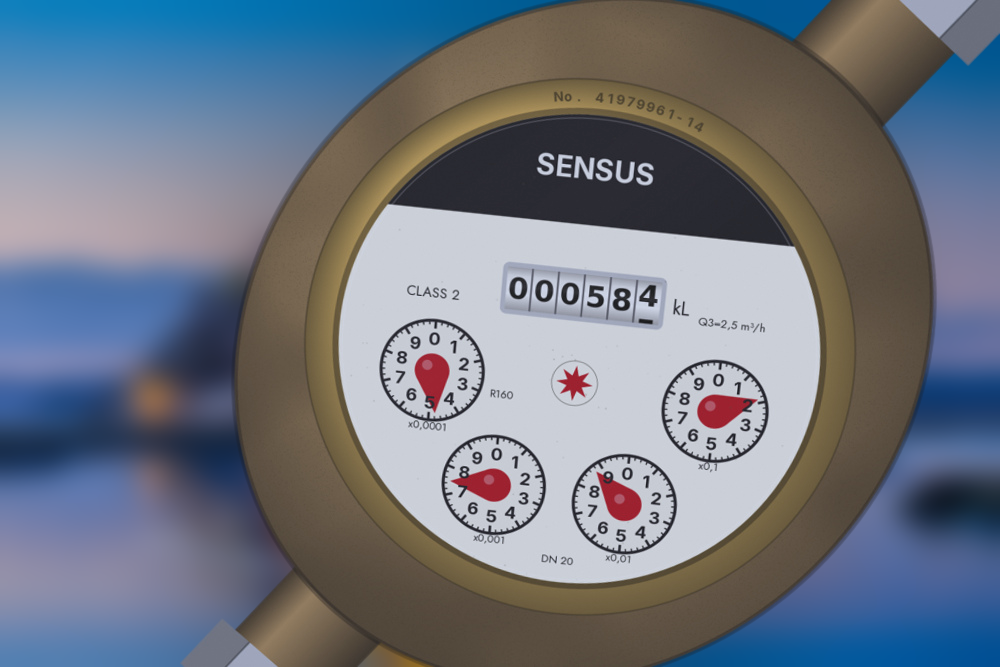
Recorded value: 584.1874 kL
